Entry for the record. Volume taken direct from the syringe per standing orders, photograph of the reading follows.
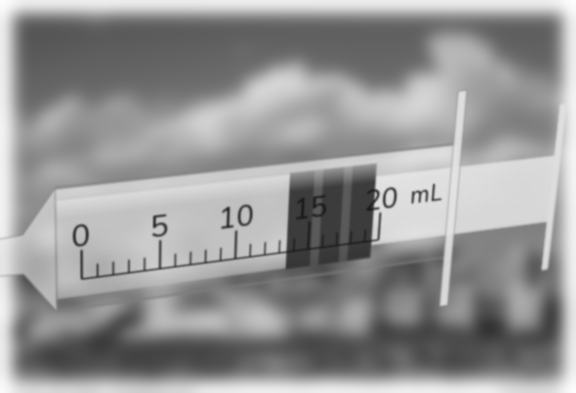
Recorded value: 13.5 mL
